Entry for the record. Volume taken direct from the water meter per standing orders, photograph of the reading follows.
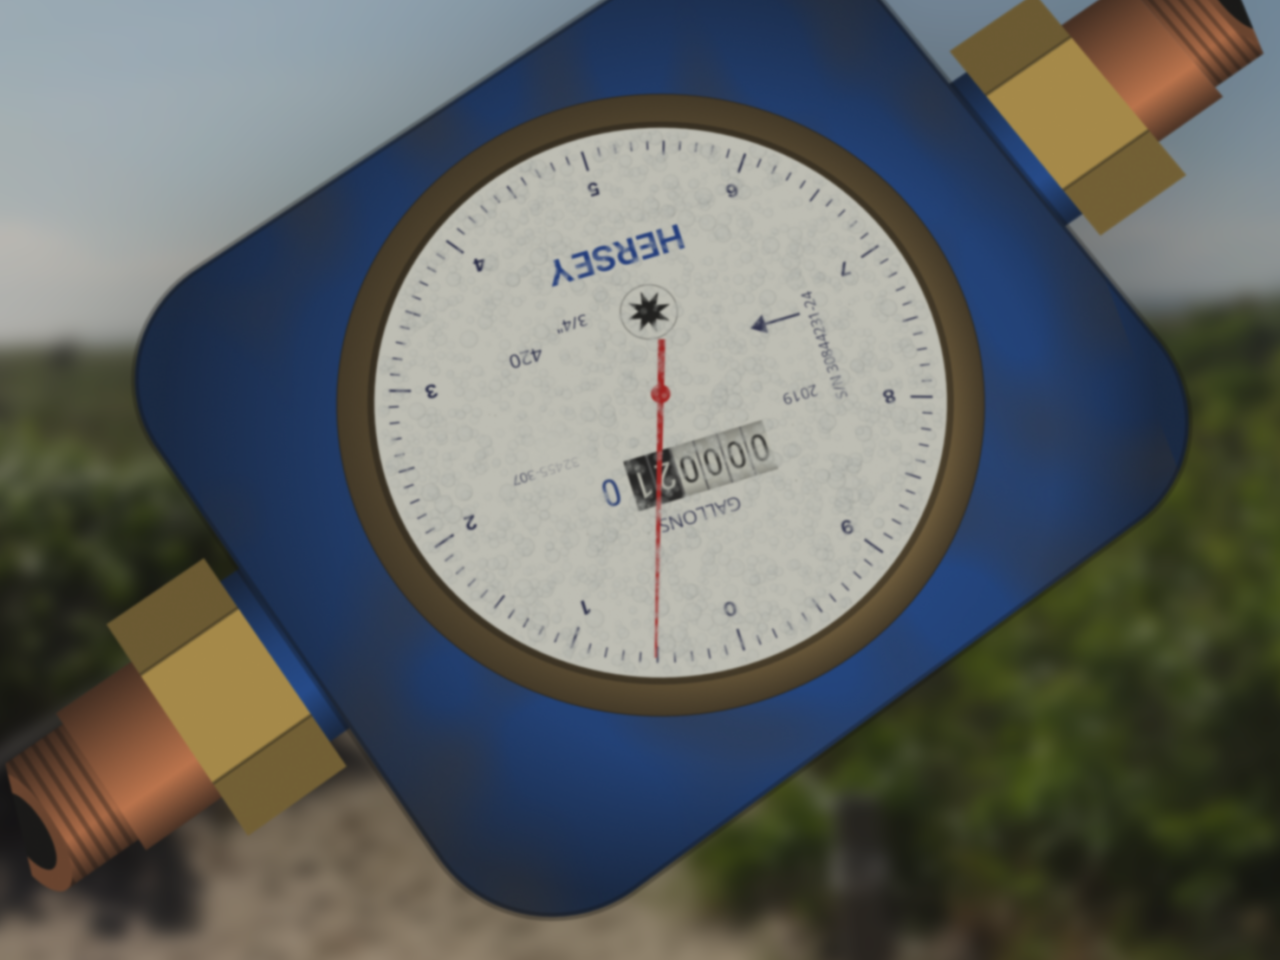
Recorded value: 210.5 gal
